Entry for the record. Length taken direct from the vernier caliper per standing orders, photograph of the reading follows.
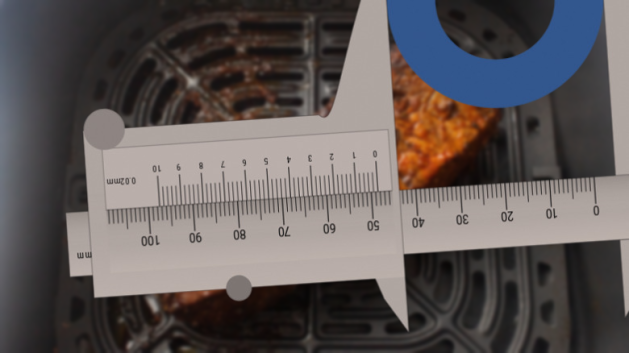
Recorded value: 48.5 mm
